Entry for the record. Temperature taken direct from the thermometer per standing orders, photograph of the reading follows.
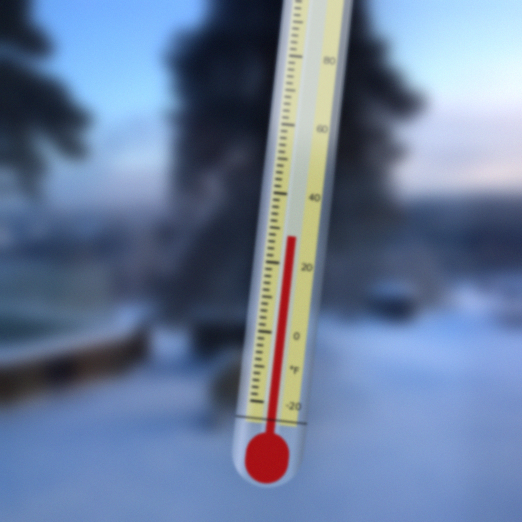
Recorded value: 28 °F
